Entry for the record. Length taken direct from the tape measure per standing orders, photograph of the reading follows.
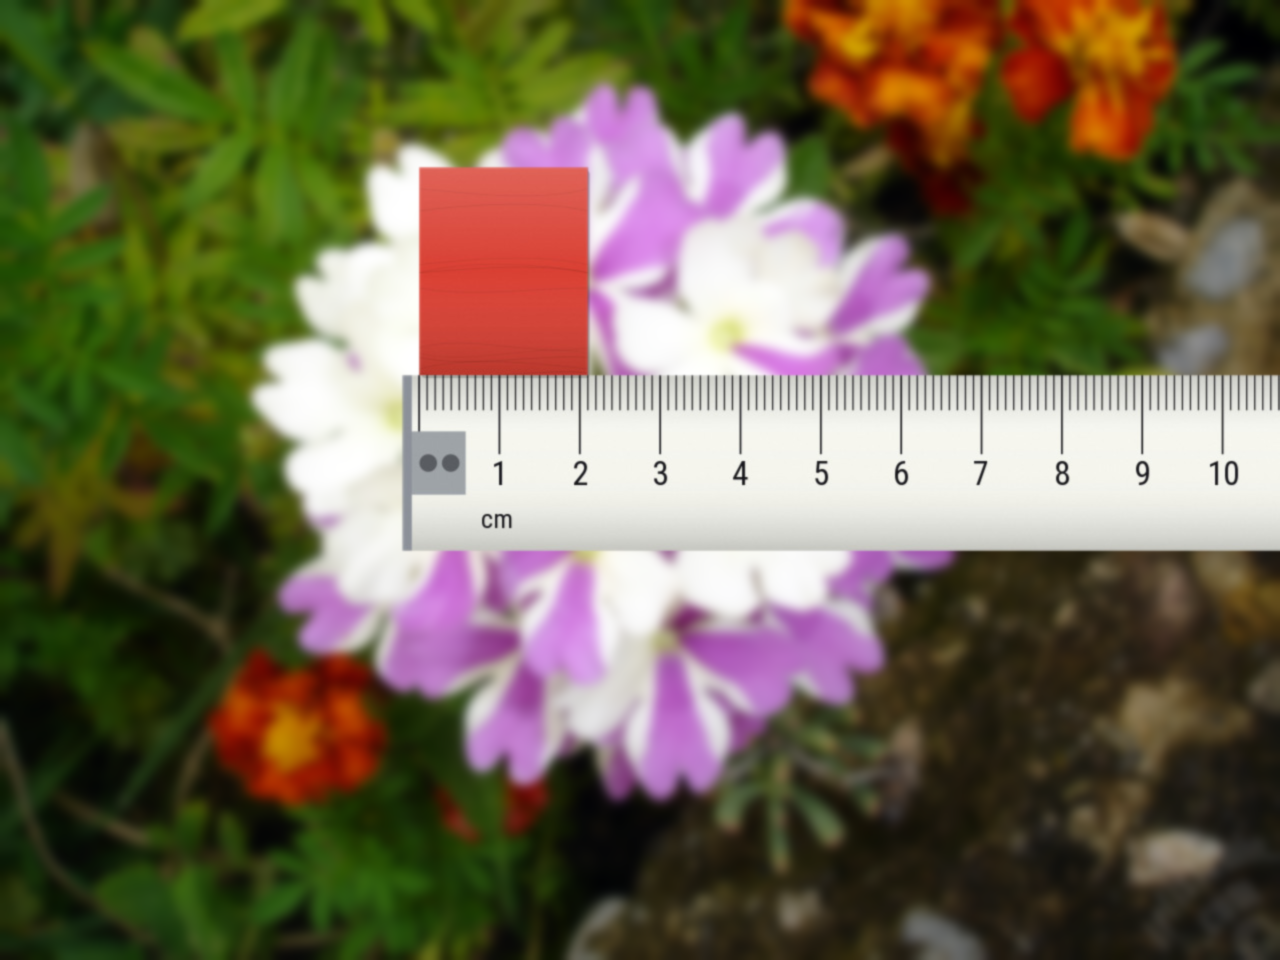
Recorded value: 2.1 cm
